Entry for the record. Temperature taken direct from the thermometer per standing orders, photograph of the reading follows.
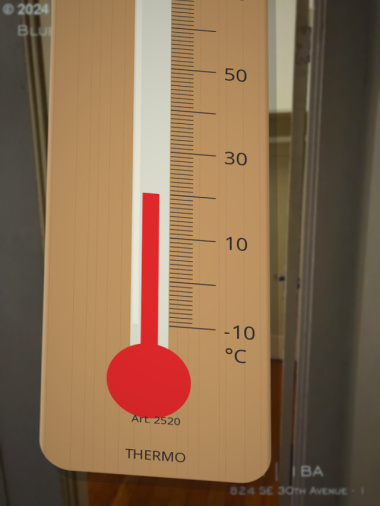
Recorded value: 20 °C
